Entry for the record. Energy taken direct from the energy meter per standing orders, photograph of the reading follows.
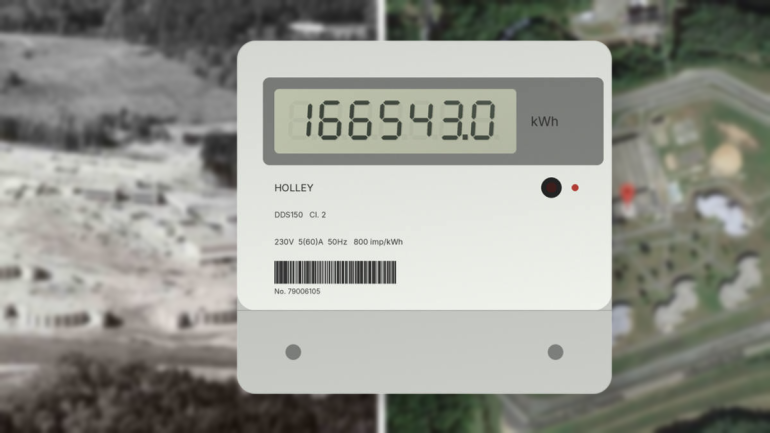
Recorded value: 166543.0 kWh
